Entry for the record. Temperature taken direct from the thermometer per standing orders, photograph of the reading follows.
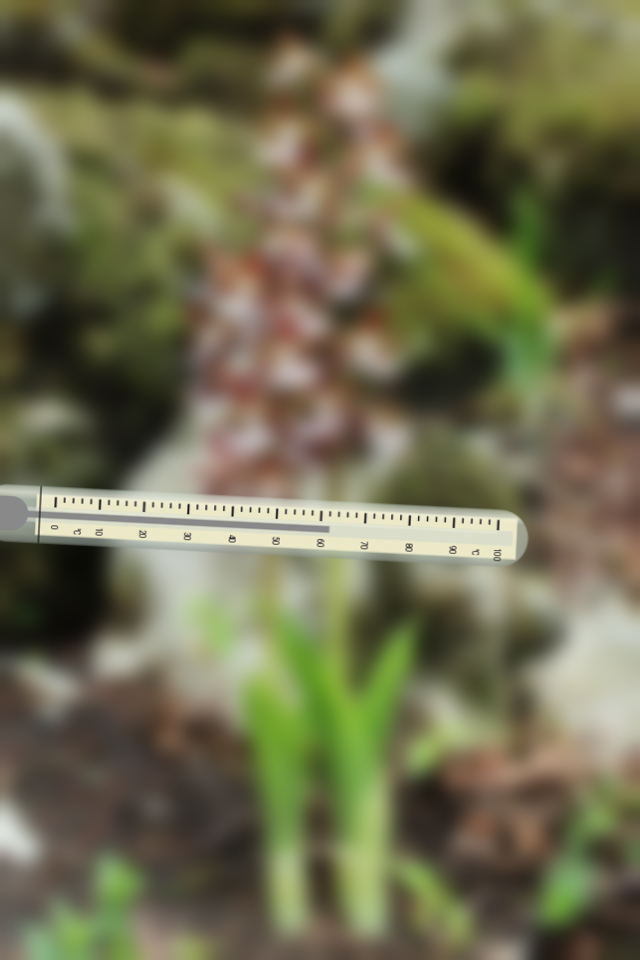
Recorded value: 62 °C
